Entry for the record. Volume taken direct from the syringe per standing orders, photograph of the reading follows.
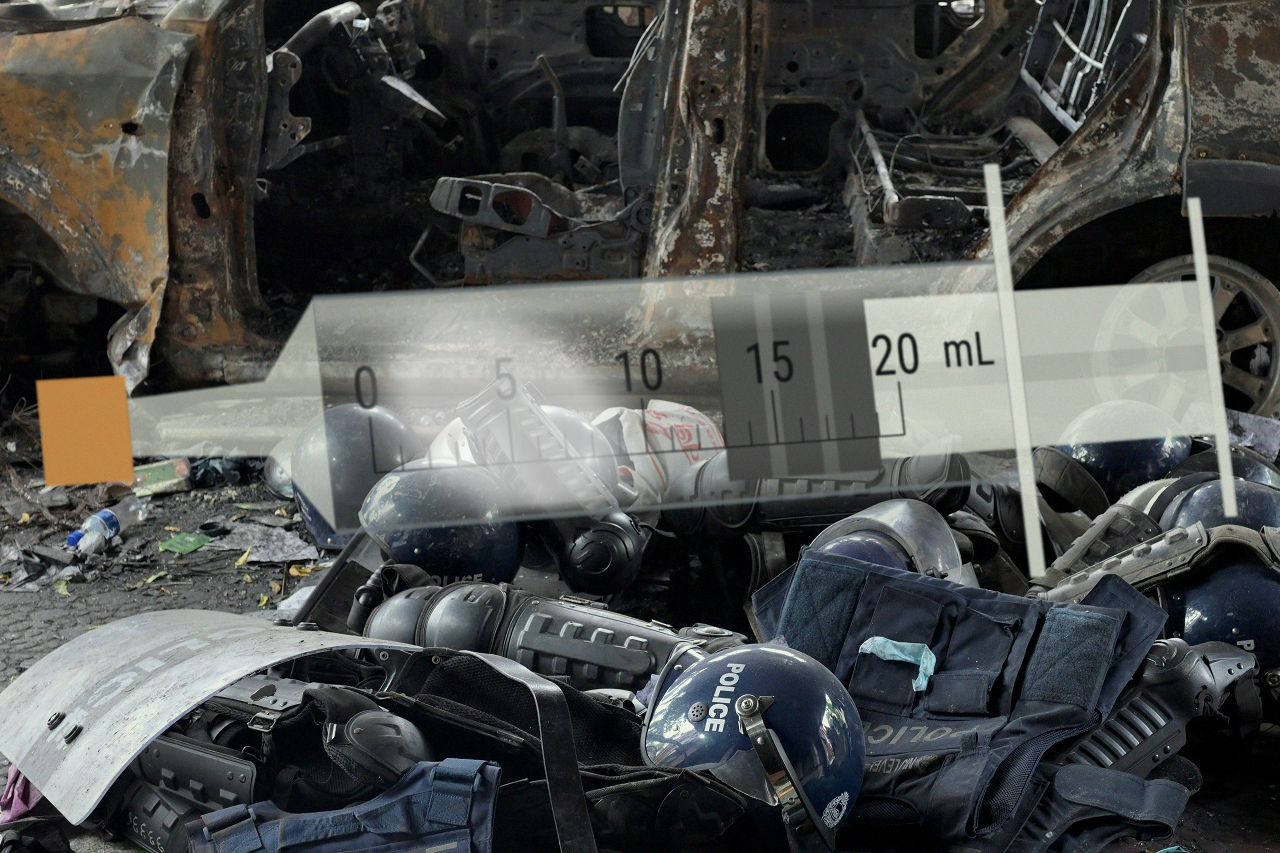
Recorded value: 13 mL
